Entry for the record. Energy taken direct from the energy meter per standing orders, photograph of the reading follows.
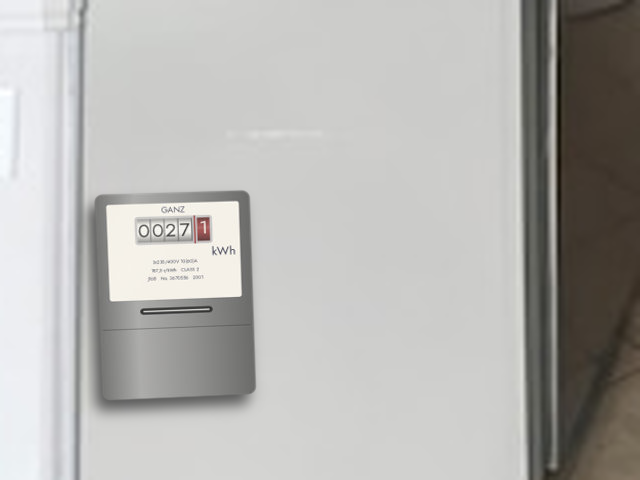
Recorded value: 27.1 kWh
